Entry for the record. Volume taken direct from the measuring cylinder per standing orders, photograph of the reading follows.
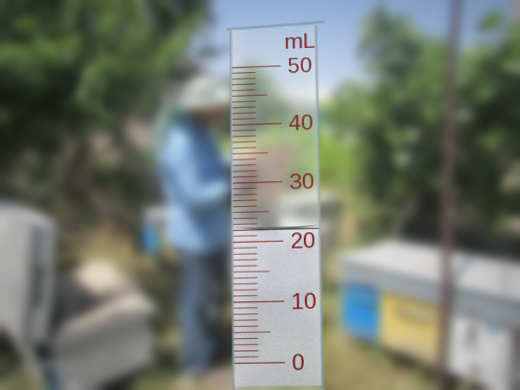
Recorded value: 22 mL
